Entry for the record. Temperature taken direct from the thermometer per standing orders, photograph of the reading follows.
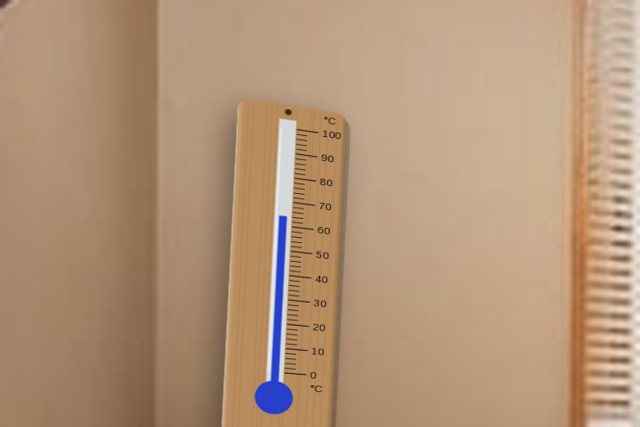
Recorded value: 64 °C
